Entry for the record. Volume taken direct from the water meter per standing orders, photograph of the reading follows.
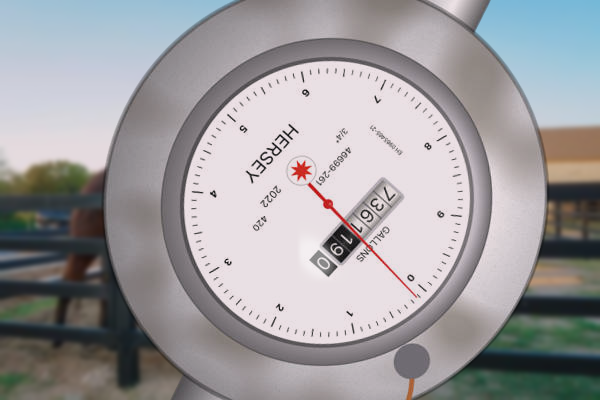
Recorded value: 7361190.1 gal
